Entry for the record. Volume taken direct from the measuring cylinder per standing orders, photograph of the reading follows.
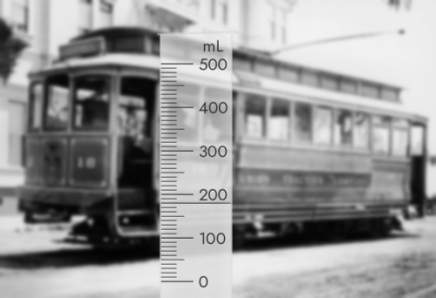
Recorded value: 180 mL
